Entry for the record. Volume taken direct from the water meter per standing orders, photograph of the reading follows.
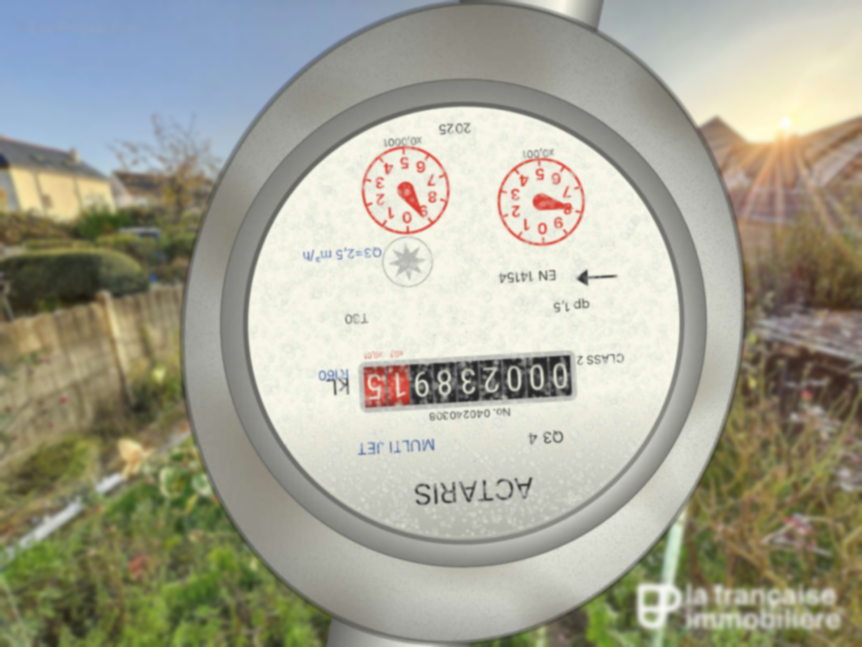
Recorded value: 2389.1579 kL
